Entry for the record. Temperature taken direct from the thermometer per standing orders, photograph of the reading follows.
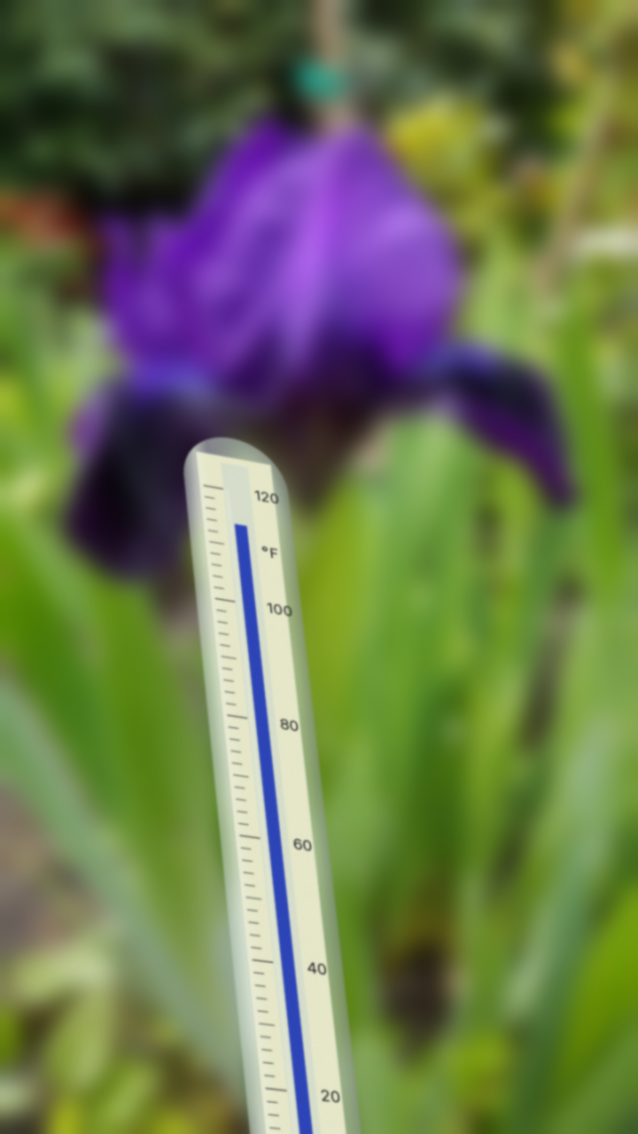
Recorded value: 114 °F
